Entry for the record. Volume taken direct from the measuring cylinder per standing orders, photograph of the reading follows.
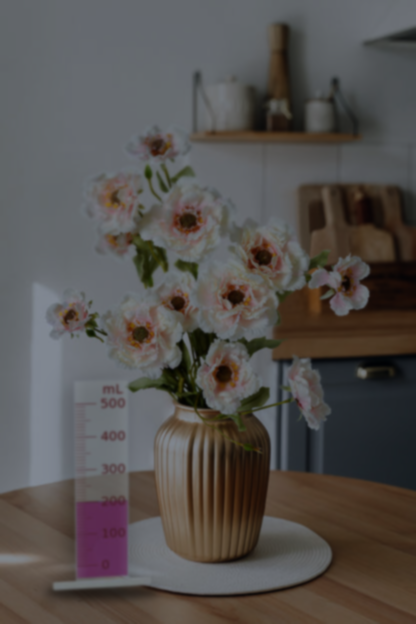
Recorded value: 200 mL
